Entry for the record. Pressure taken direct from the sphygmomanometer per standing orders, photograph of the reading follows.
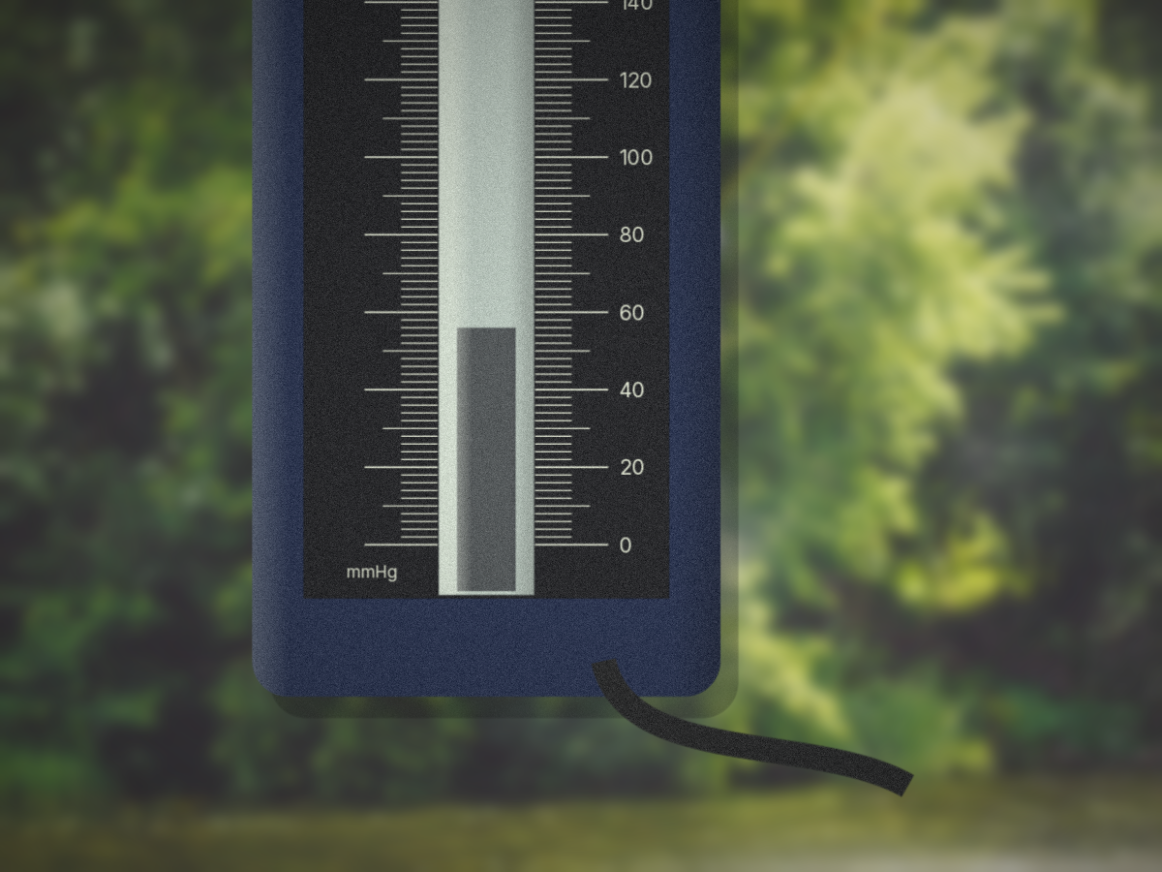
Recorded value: 56 mmHg
